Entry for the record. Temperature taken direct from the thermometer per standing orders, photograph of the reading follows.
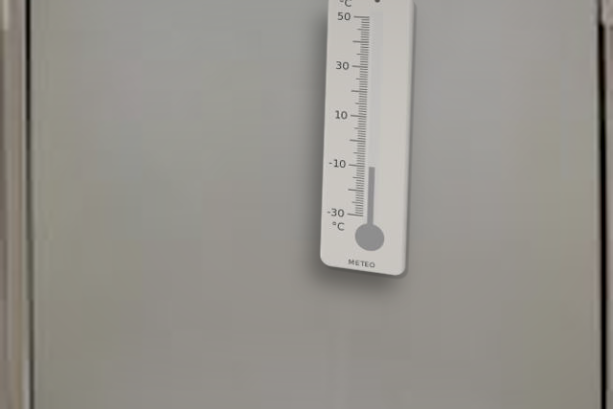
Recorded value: -10 °C
